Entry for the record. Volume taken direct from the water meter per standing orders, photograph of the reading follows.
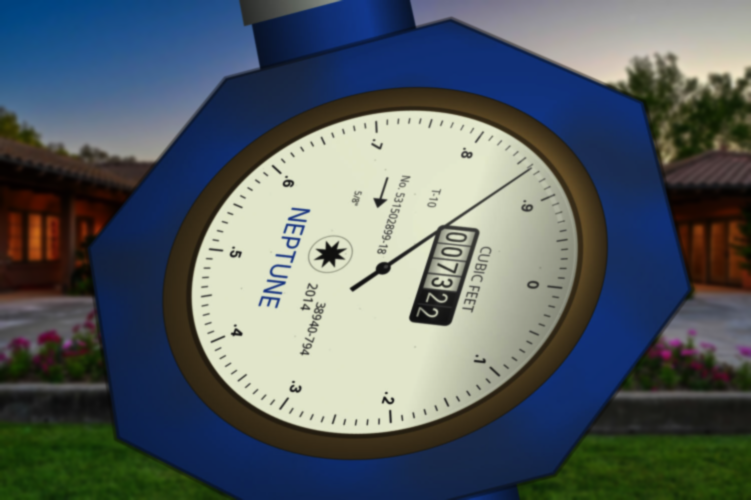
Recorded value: 7321.86 ft³
